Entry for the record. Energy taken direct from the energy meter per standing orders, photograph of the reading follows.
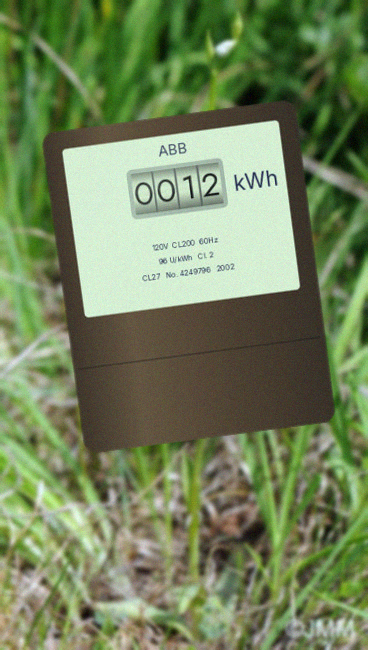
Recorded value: 12 kWh
